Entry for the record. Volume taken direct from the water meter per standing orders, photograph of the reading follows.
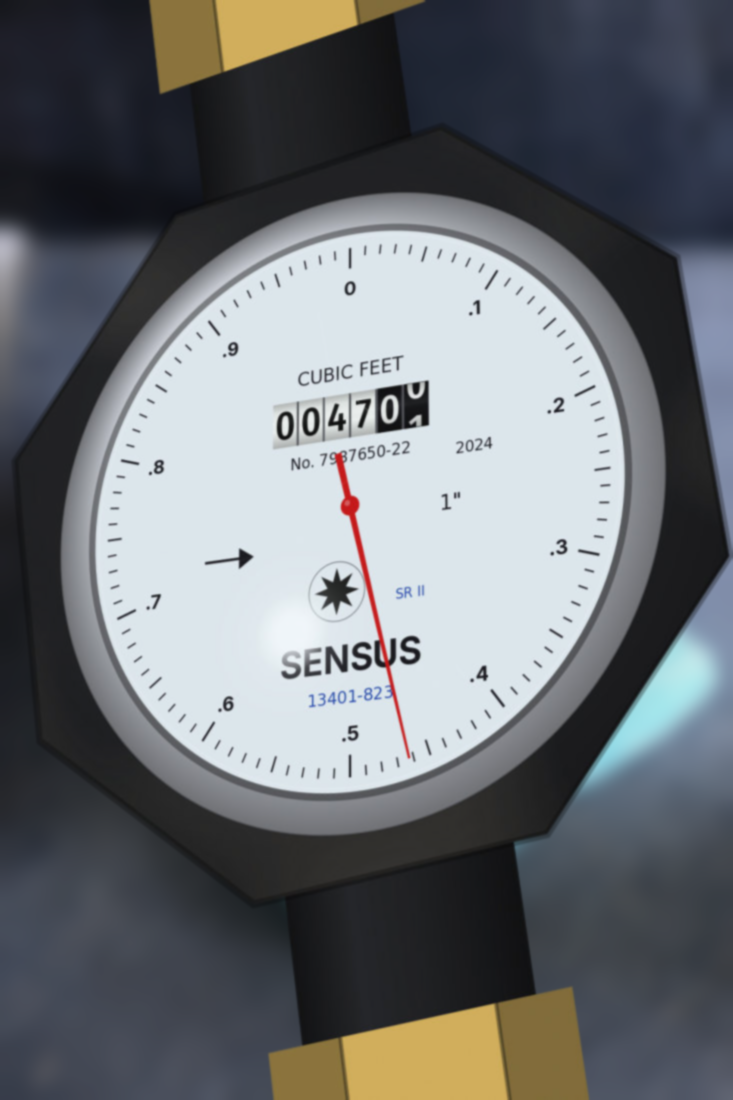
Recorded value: 4700.46 ft³
